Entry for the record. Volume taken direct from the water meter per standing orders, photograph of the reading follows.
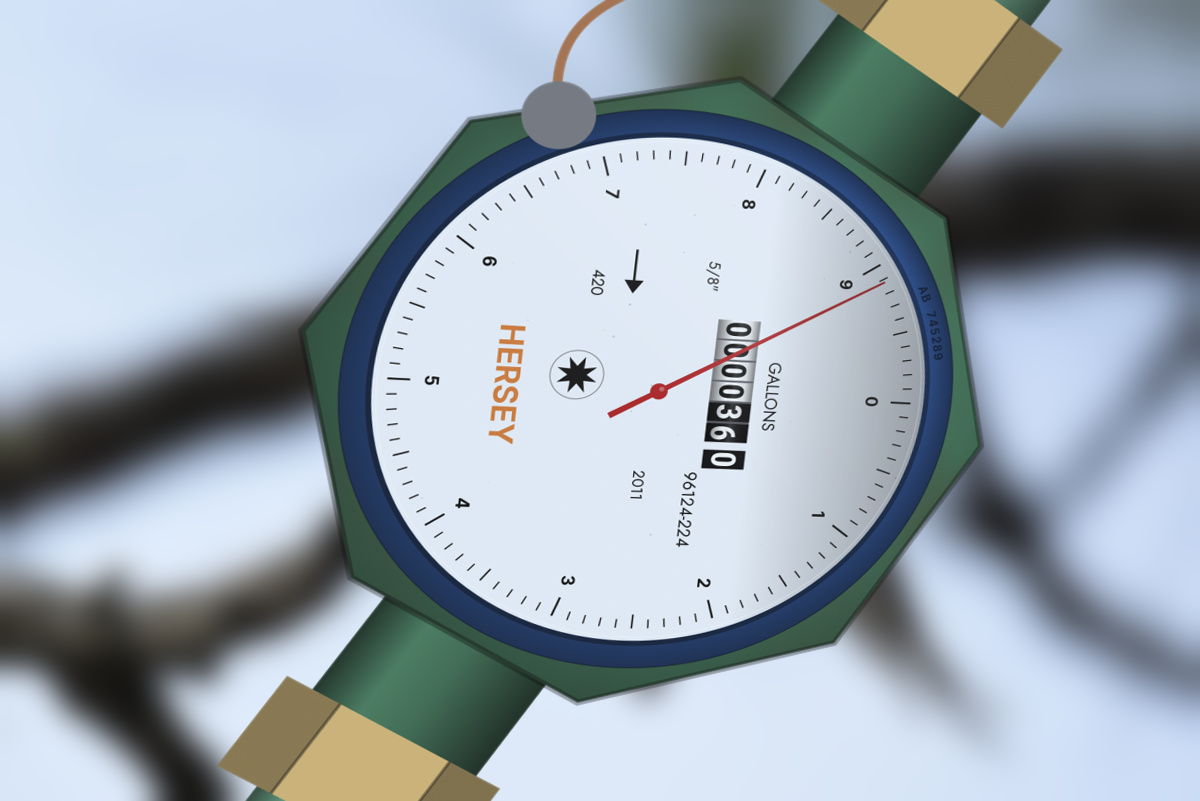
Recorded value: 359.1 gal
